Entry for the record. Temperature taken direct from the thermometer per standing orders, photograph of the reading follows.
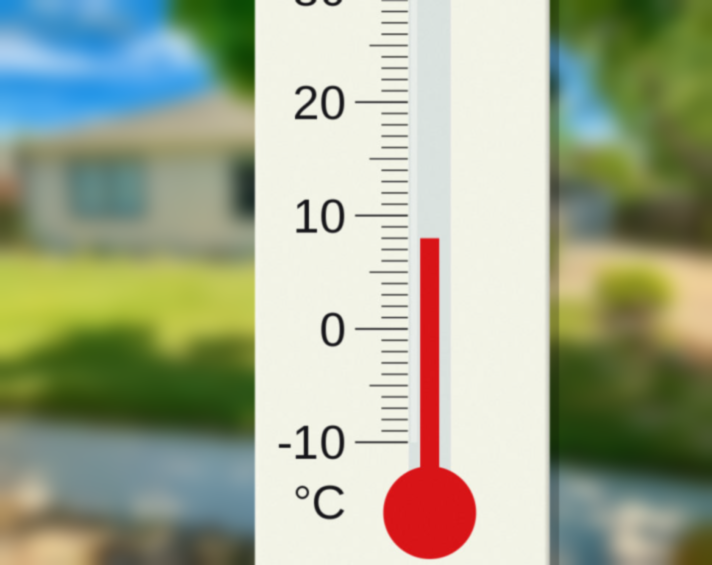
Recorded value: 8 °C
